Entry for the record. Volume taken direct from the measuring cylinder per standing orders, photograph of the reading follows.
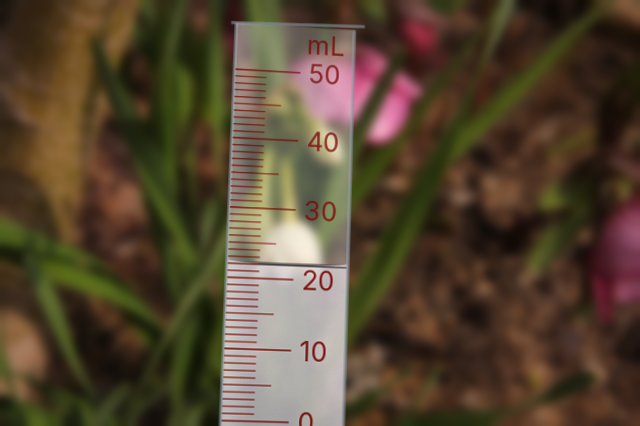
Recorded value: 22 mL
